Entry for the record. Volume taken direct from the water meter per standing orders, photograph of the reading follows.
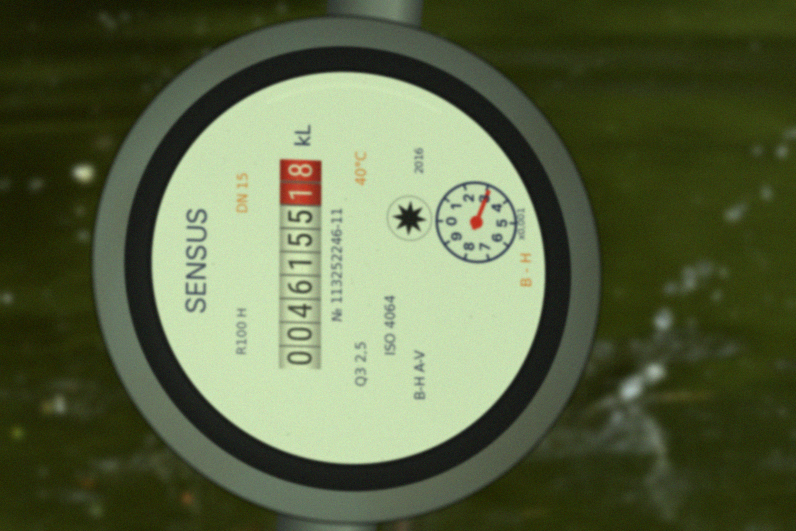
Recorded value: 46155.183 kL
